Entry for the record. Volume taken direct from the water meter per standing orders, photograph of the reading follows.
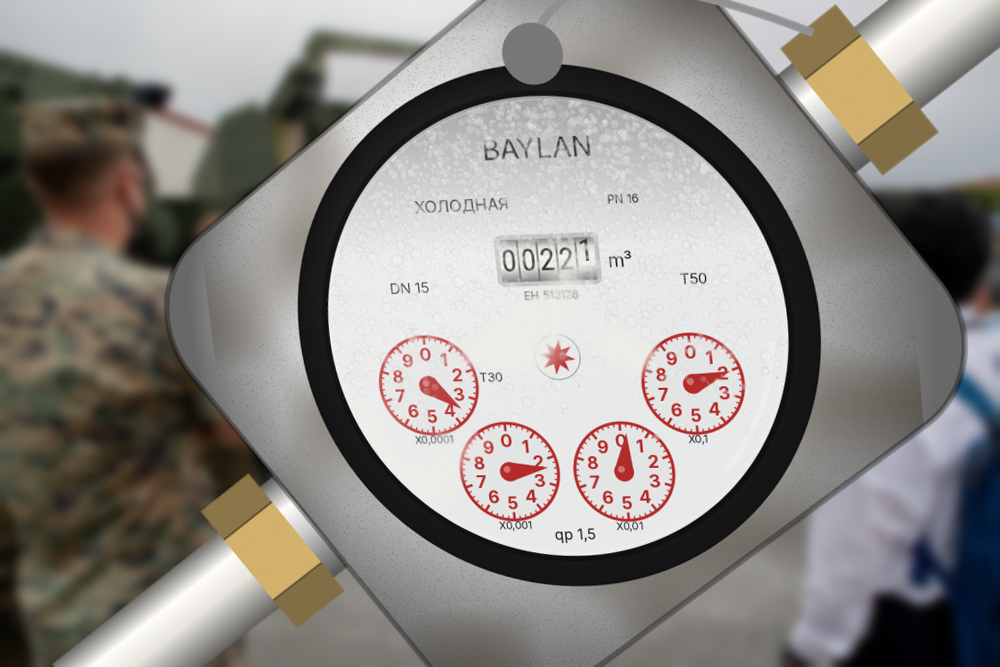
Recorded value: 221.2023 m³
